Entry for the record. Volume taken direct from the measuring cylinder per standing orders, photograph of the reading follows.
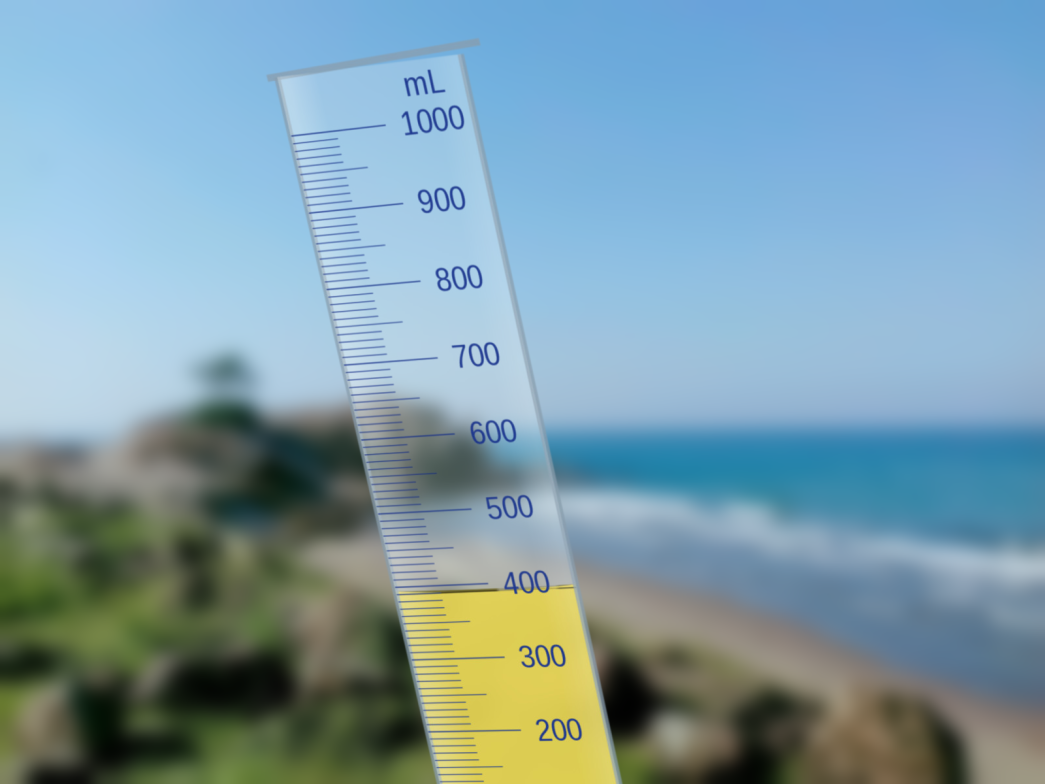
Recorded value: 390 mL
